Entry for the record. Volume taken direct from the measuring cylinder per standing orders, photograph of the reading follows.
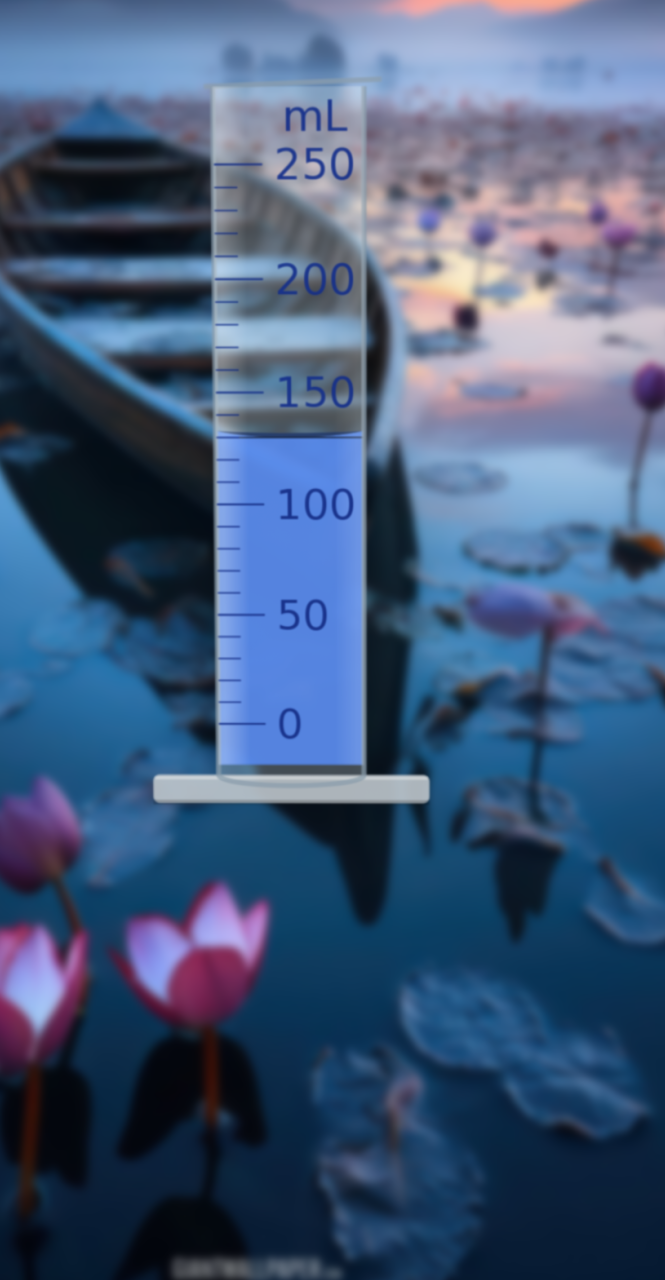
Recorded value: 130 mL
